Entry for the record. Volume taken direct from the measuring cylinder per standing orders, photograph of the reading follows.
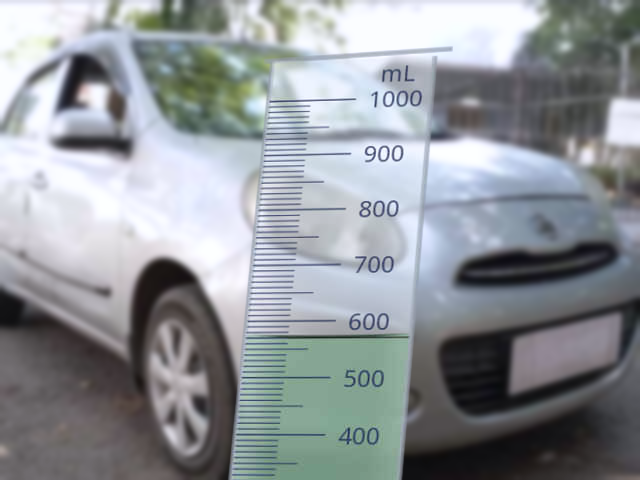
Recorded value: 570 mL
